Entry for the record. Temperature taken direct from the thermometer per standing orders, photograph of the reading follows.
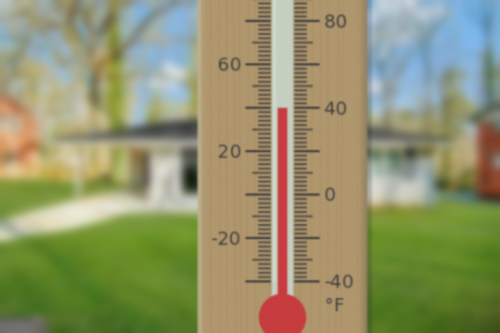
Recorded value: 40 °F
